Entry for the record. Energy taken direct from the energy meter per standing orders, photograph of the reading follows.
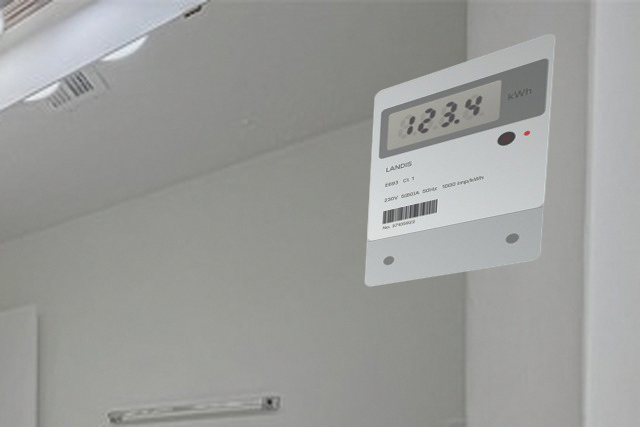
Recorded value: 123.4 kWh
